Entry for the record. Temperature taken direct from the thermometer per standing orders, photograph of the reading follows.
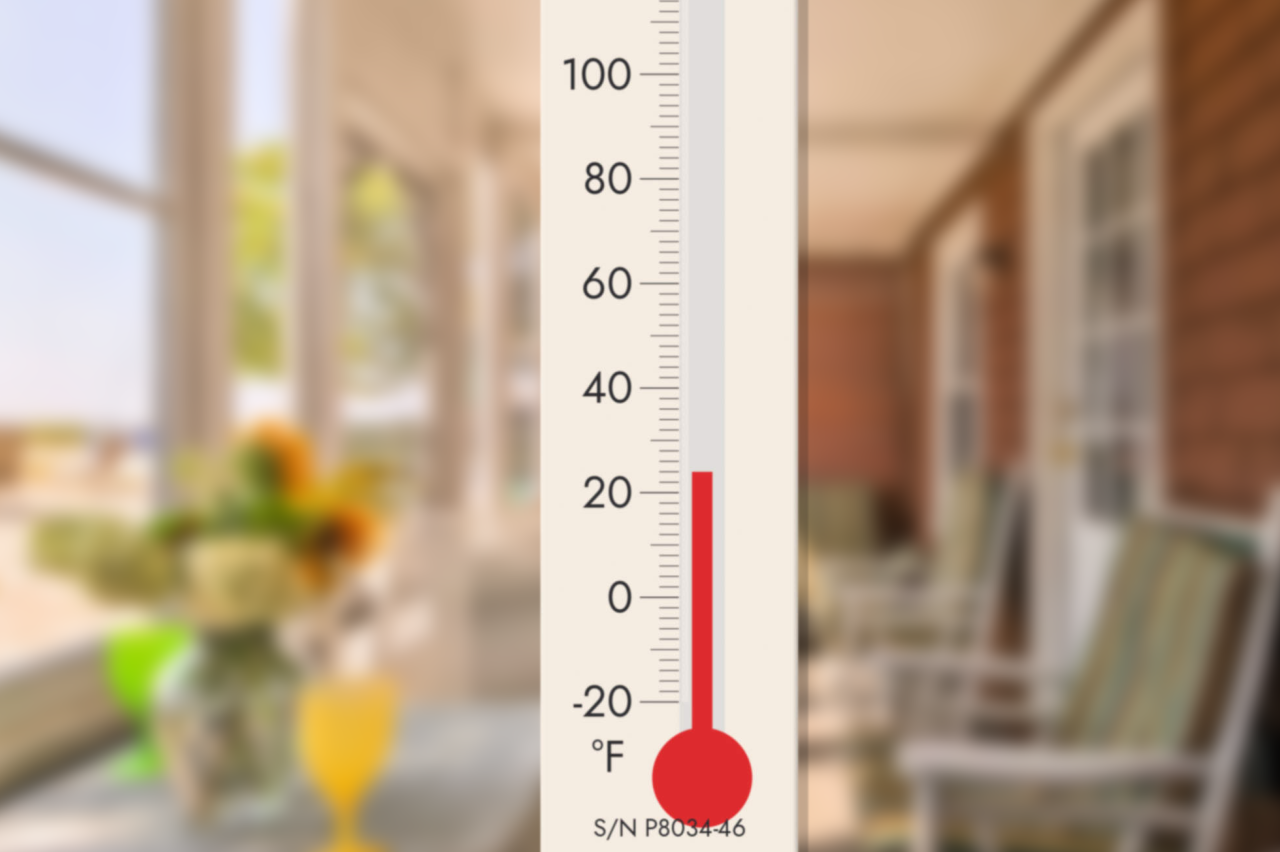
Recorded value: 24 °F
